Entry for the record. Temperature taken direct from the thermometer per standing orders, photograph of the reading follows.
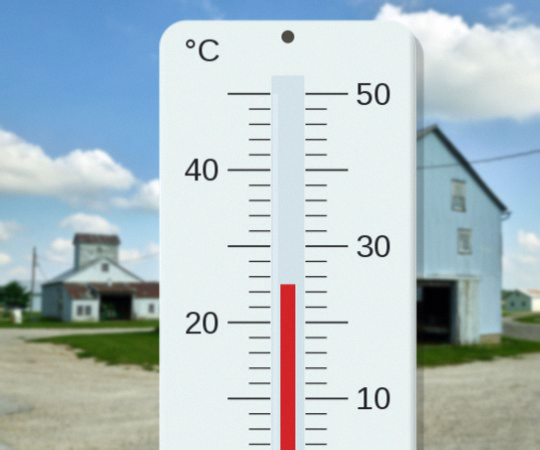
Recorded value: 25 °C
